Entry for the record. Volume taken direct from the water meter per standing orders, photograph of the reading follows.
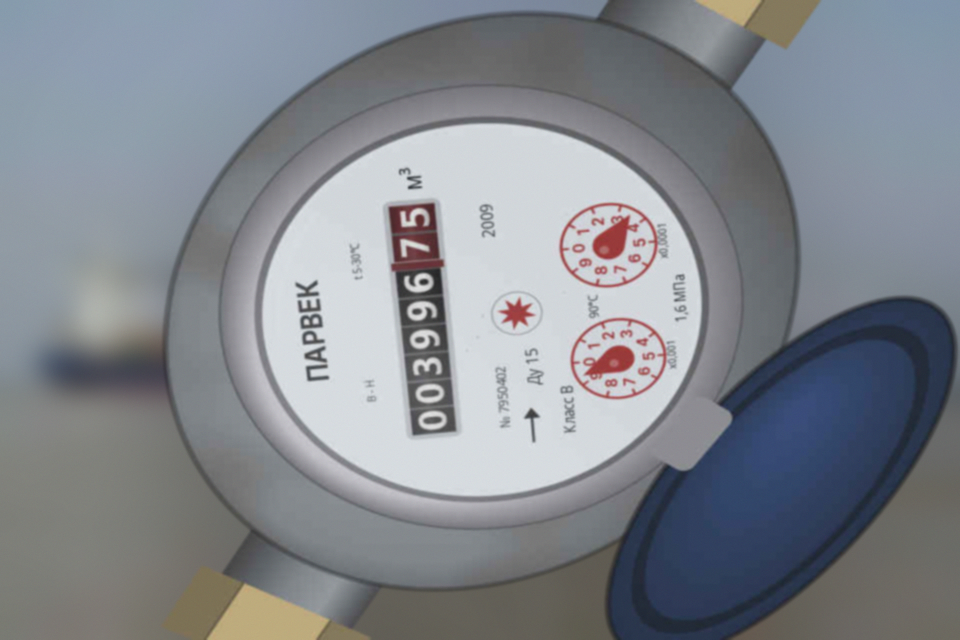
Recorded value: 3996.7493 m³
